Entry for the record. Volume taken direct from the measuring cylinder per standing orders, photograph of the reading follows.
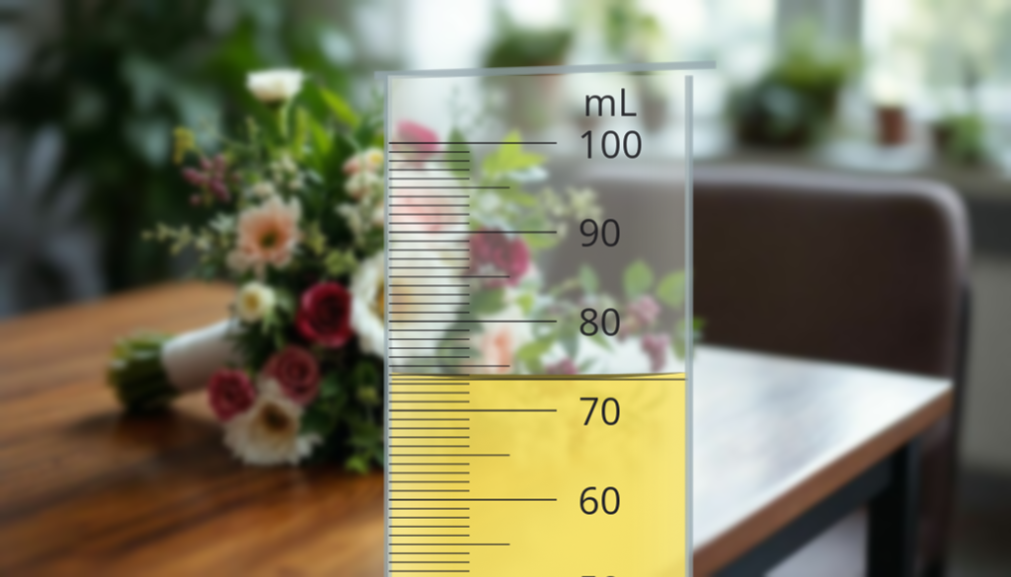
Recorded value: 73.5 mL
